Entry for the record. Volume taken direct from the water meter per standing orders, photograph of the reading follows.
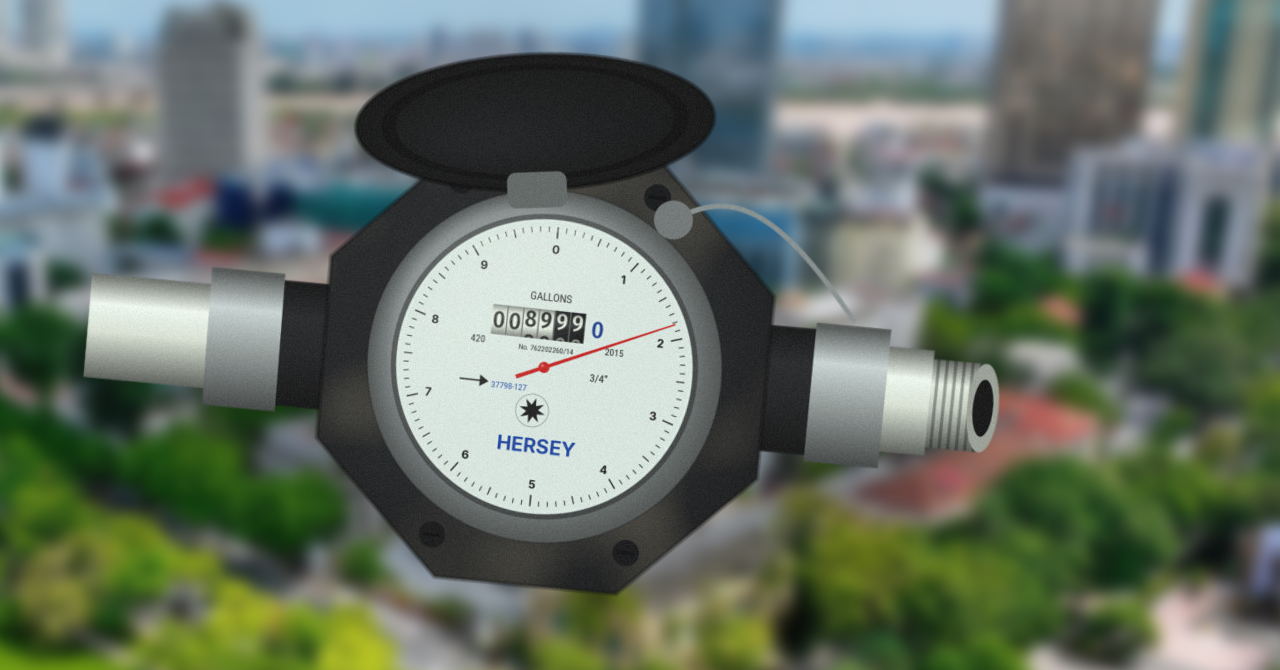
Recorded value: 89991.8 gal
